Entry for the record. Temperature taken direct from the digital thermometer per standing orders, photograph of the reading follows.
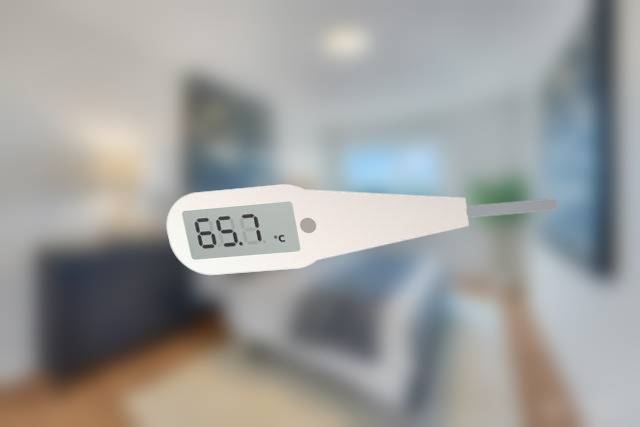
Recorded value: 65.7 °C
